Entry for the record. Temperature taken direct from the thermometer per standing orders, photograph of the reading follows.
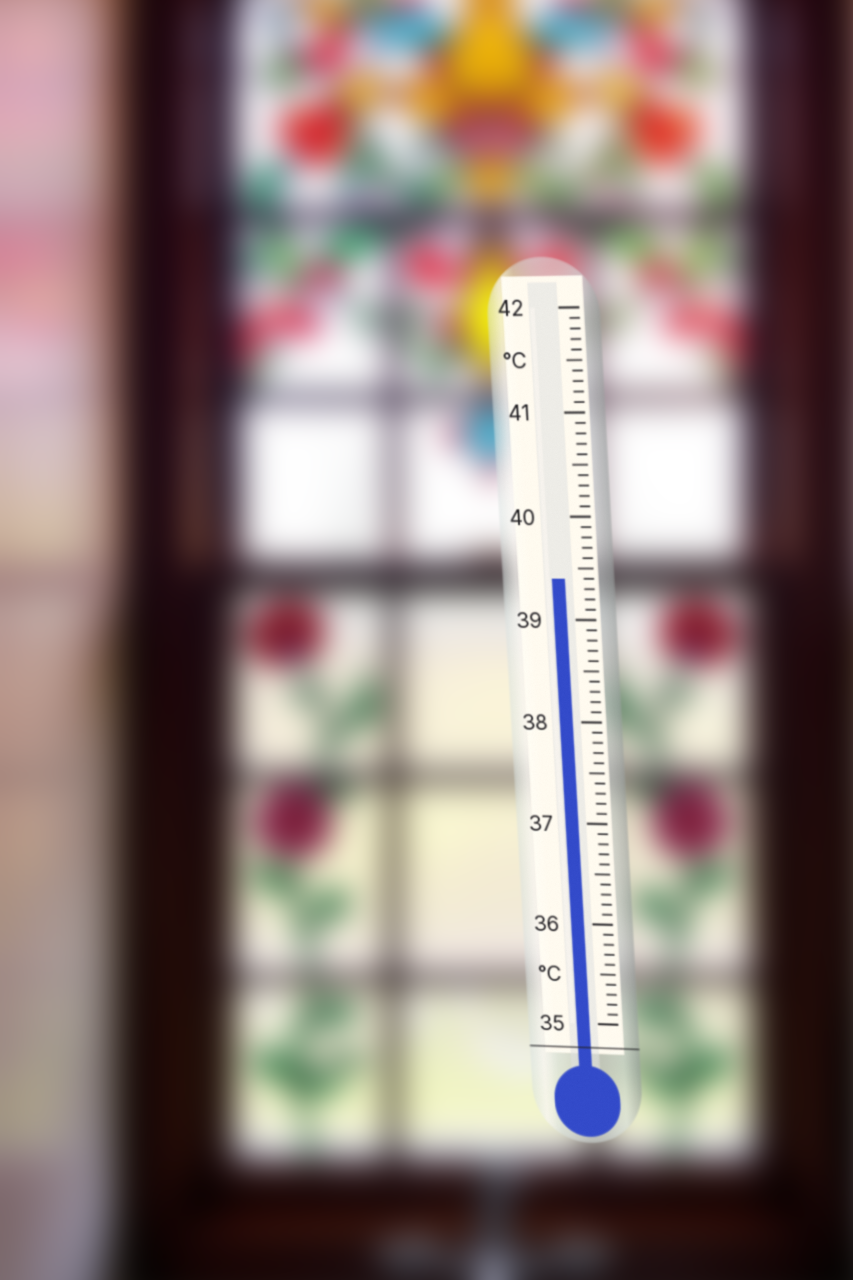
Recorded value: 39.4 °C
